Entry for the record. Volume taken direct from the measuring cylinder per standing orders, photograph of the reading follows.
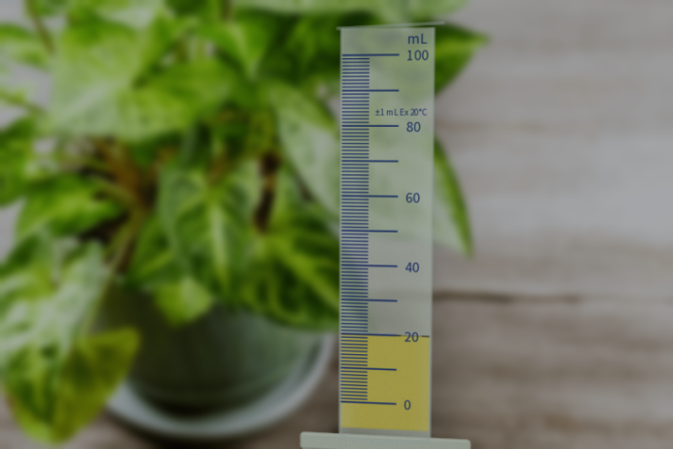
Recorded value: 20 mL
